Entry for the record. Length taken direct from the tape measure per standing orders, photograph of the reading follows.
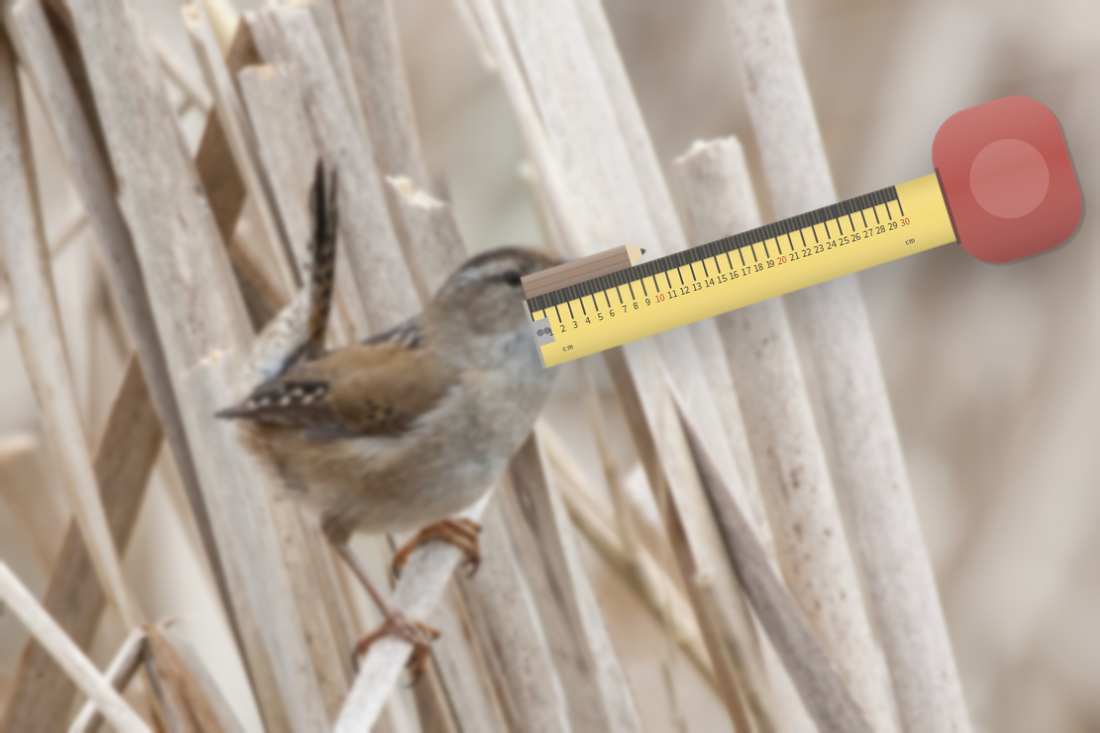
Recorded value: 10 cm
